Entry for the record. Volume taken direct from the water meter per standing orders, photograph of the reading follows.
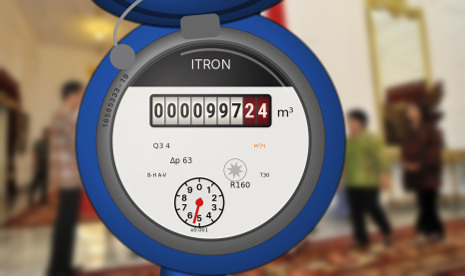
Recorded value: 997.245 m³
